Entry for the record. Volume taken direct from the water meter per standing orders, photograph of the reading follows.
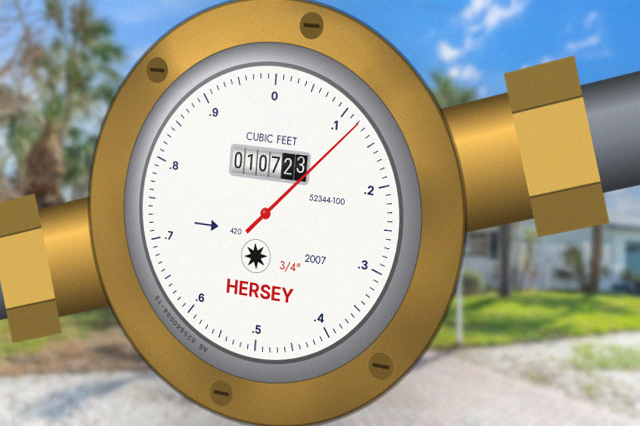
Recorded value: 10723.12 ft³
